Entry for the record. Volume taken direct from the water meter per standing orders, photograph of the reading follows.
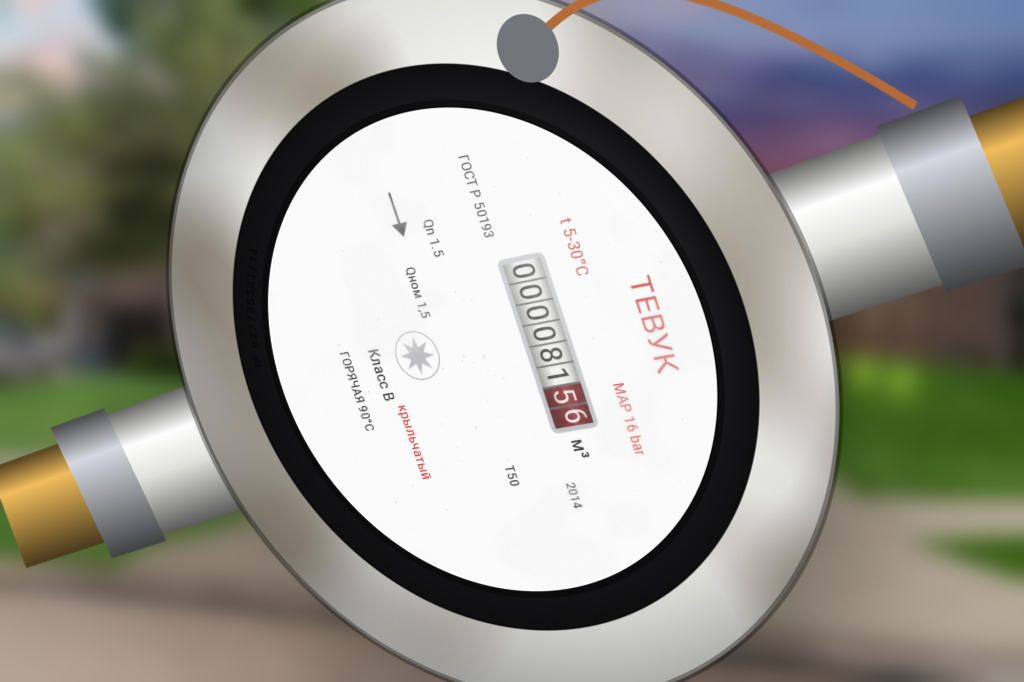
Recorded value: 81.56 m³
